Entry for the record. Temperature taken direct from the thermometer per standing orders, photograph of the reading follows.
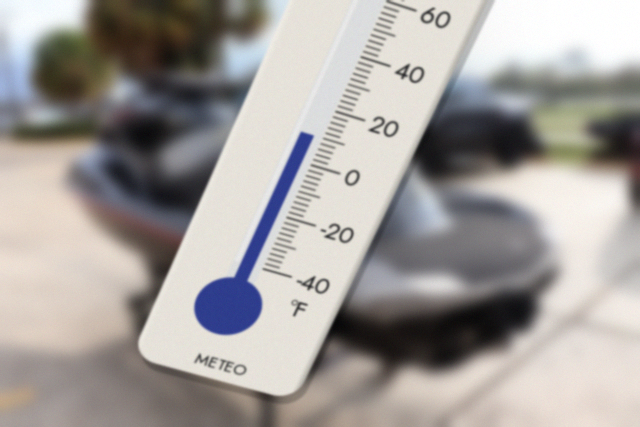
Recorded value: 10 °F
